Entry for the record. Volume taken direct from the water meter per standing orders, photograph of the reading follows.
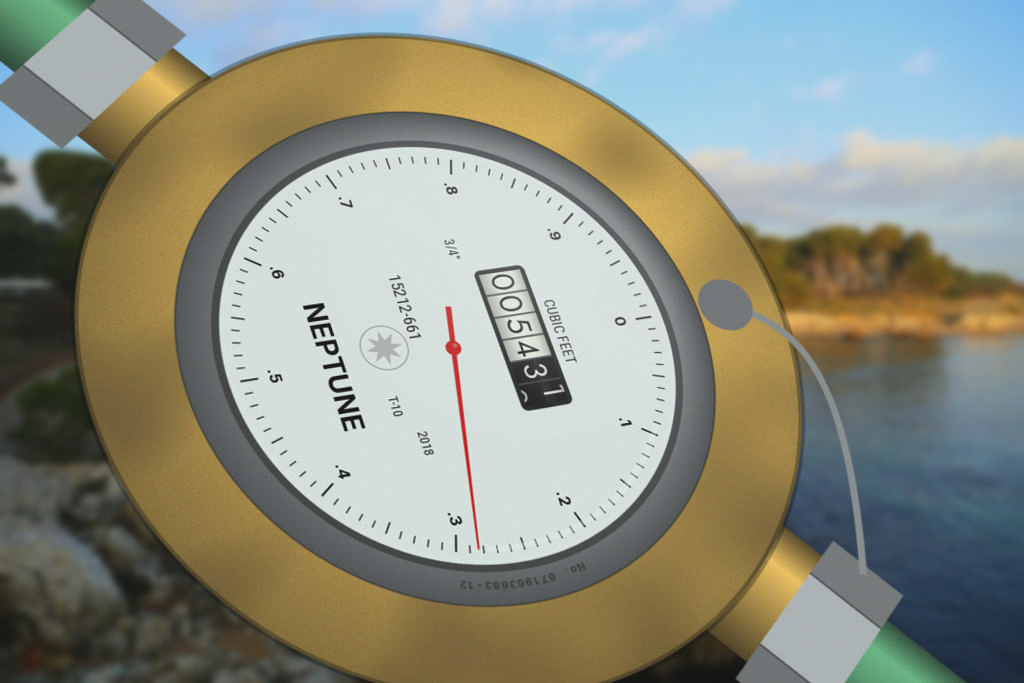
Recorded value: 5431.28 ft³
